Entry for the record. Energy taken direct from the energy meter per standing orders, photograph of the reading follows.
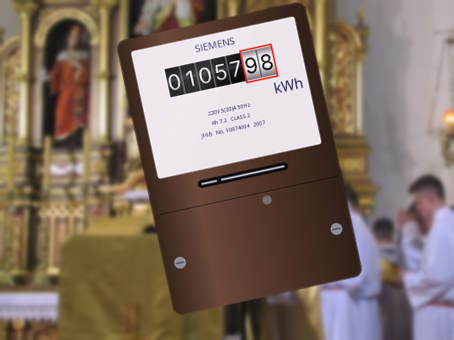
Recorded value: 1057.98 kWh
